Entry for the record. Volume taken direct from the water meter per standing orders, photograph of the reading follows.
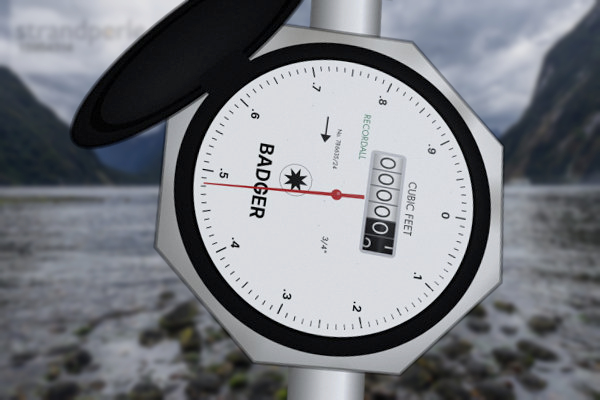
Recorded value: 1.48 ft³
